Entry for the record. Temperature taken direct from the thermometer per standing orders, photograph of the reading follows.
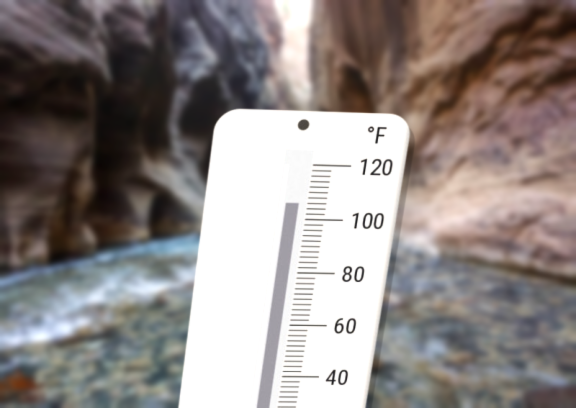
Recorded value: 106 °F
